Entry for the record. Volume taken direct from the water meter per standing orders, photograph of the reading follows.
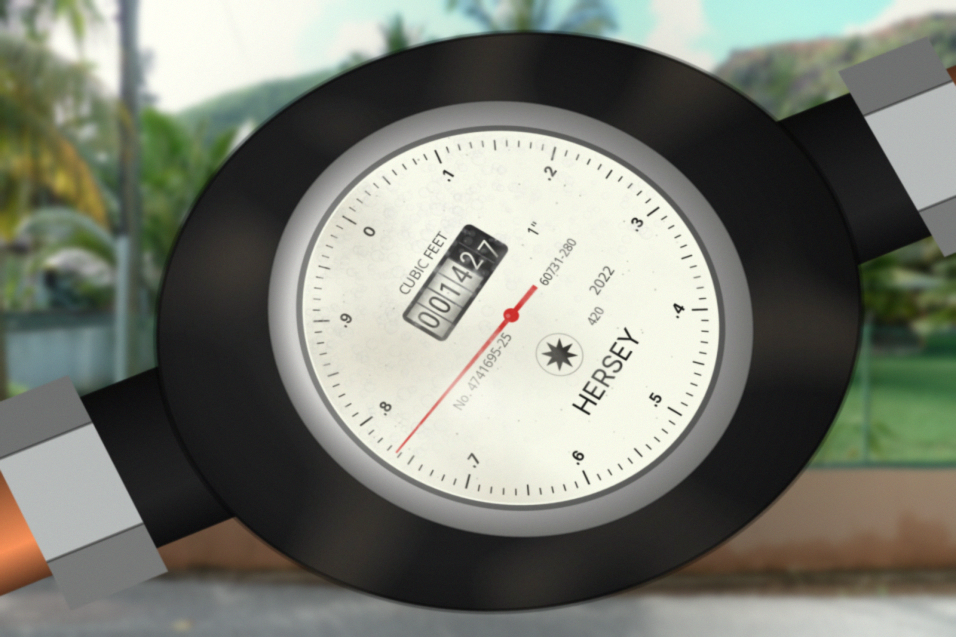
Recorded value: 1426.76 ft³
